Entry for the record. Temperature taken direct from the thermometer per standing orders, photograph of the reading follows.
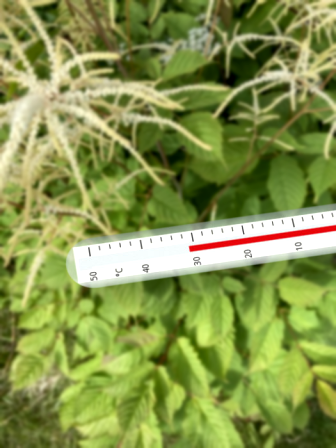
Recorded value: 31 °C
